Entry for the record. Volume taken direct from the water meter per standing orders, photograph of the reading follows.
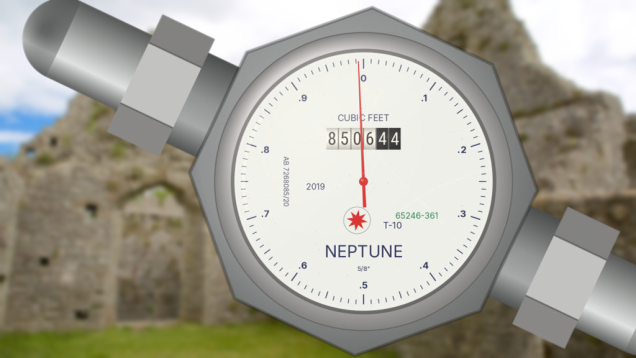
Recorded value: 850643.99 ft³
